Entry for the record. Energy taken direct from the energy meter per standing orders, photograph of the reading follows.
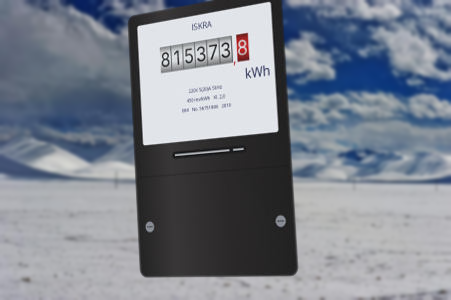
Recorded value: 815373.8 kWh
